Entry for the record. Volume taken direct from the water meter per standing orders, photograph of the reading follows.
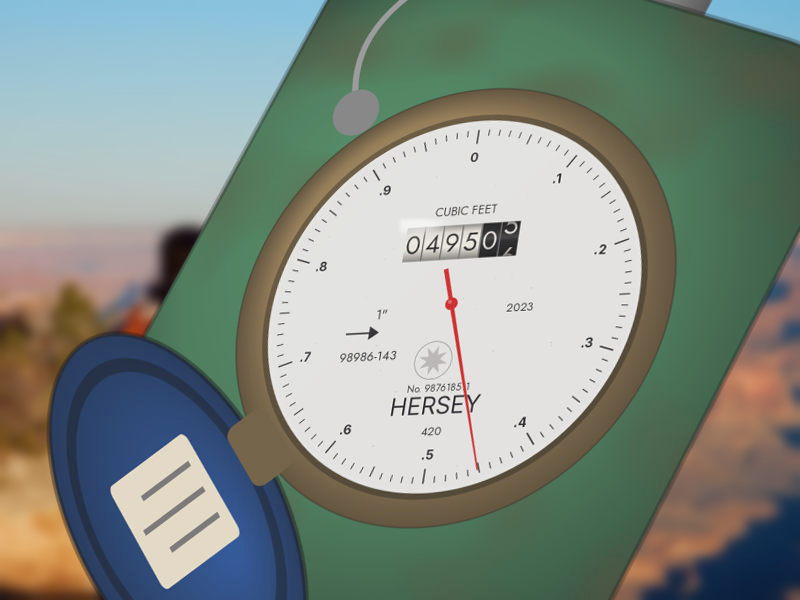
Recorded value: 49505.45 ft³
